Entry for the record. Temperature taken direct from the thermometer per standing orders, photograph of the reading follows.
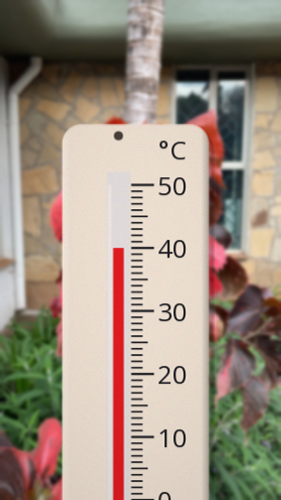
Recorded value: 40 °C
